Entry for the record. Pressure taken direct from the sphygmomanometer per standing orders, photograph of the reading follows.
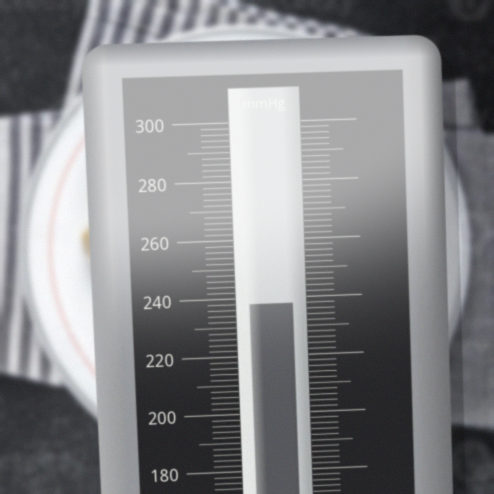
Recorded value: 238 mmHg
